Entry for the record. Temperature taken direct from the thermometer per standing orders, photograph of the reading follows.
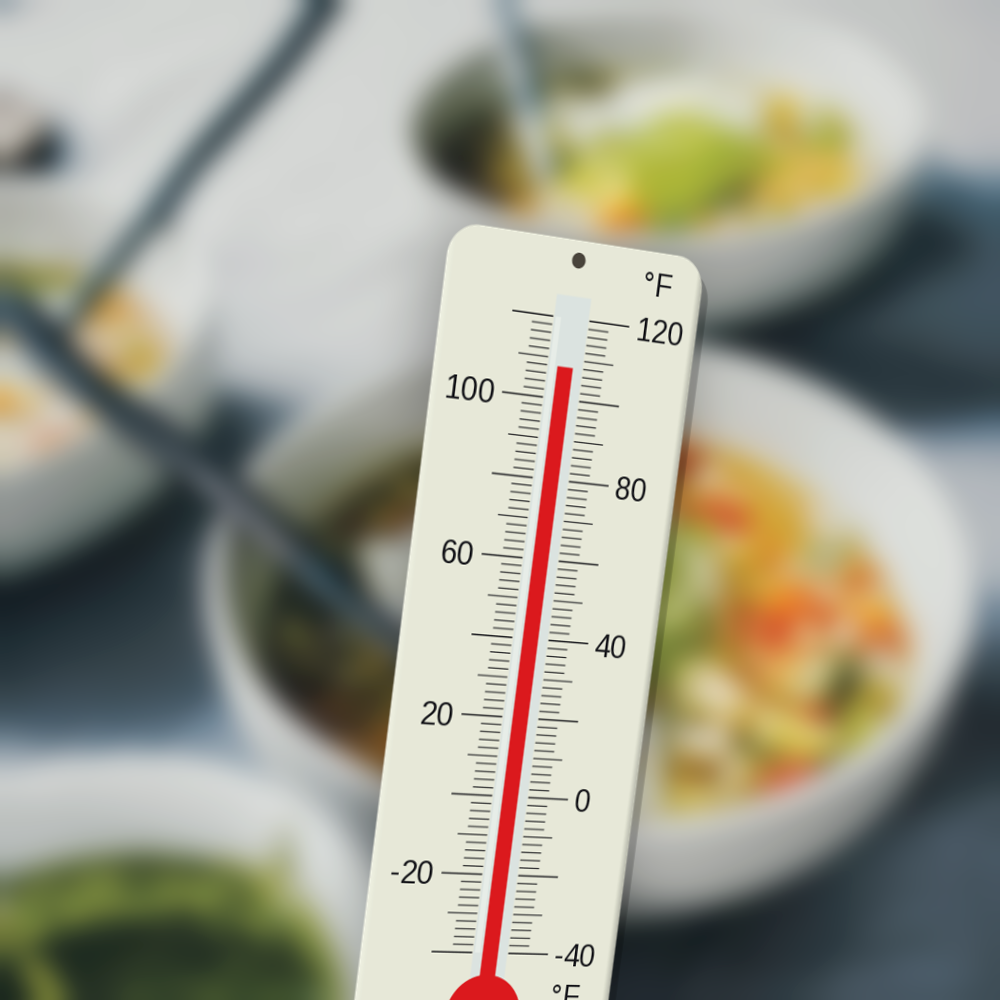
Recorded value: 108 °F
